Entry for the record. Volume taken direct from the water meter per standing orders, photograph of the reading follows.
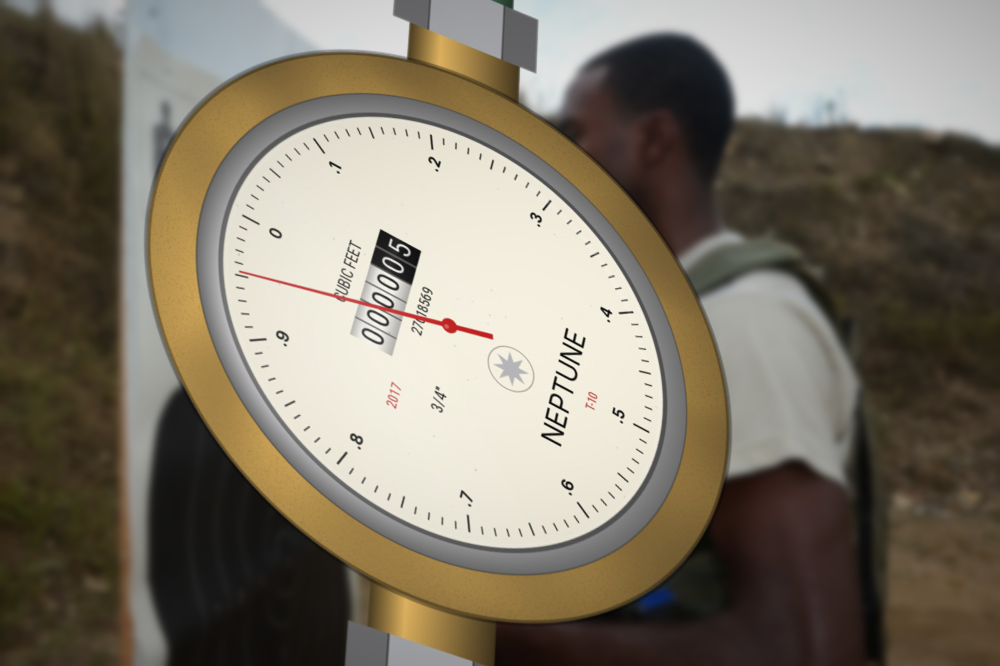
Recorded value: 4.95 ft³
